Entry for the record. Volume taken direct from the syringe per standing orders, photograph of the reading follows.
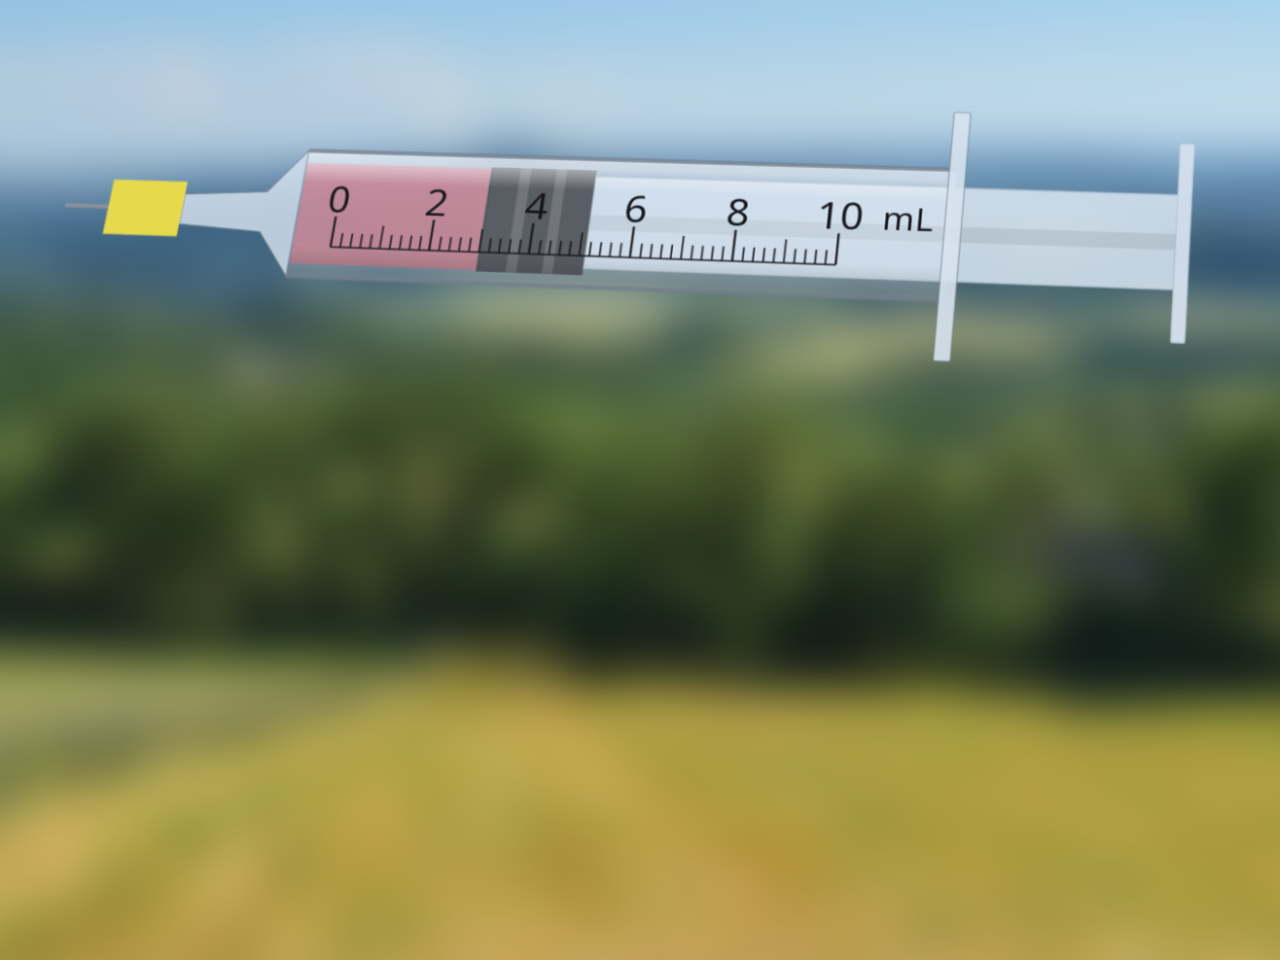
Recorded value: 3 mL
